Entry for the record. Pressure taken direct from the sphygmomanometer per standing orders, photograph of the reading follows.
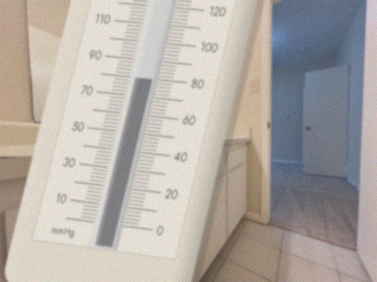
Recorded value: 80 mmHg
